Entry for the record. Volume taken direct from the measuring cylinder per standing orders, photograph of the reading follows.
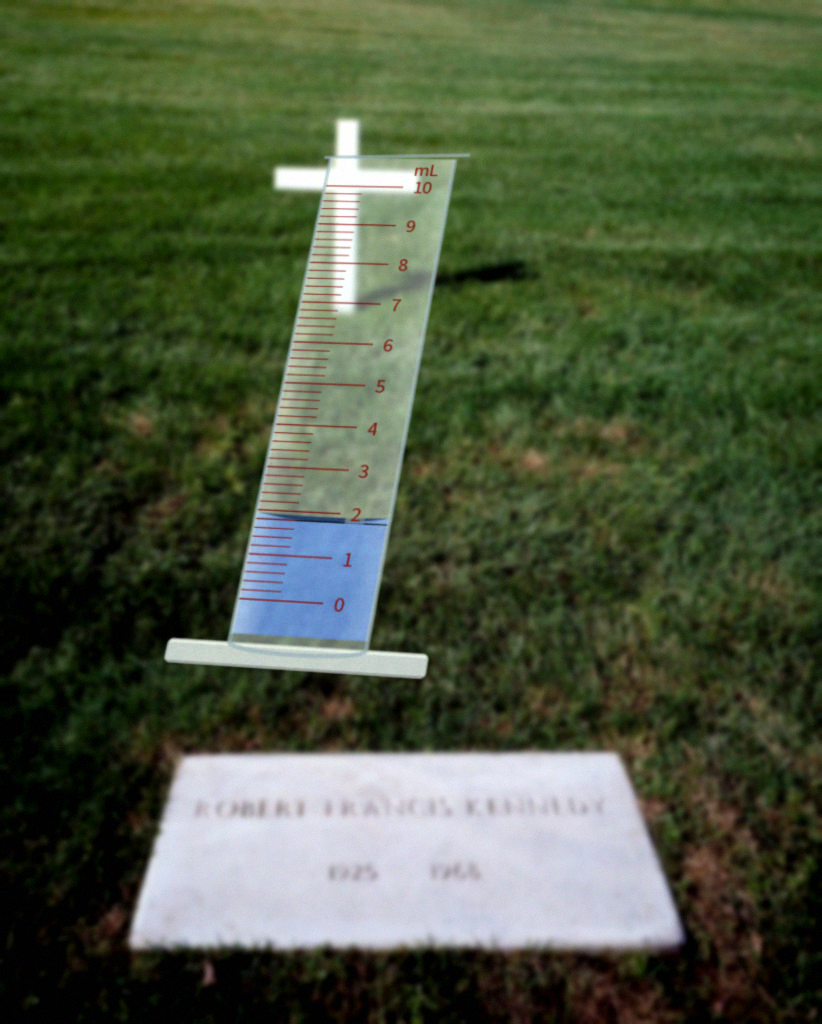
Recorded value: 1.8 mL
